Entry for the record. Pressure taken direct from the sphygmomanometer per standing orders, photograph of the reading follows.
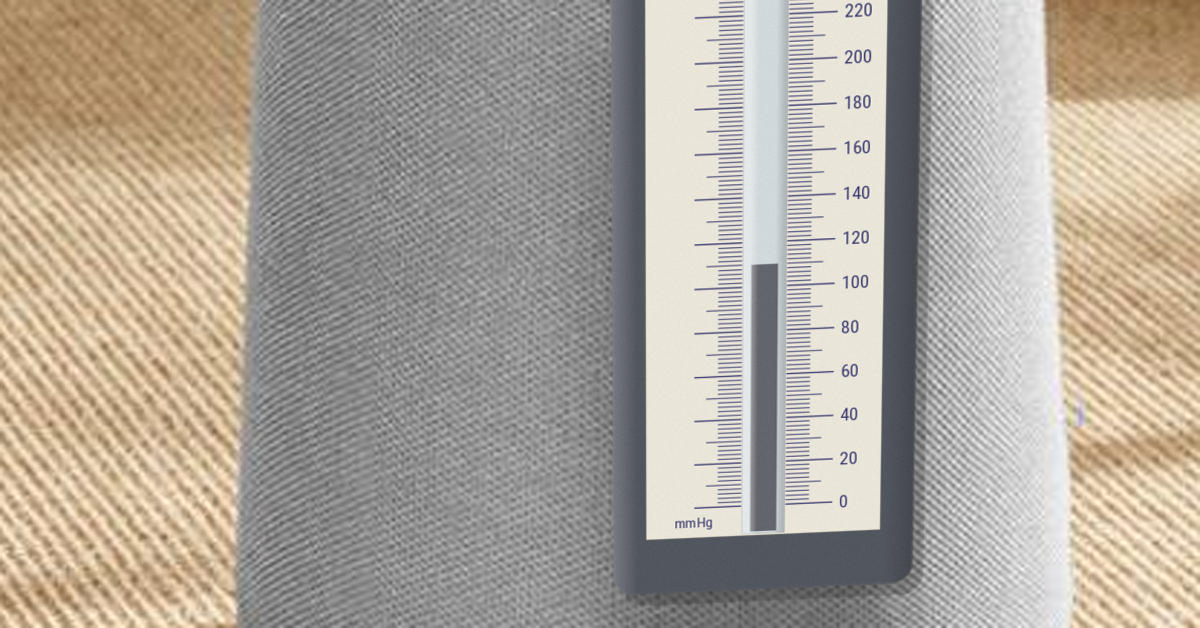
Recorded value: 110 mmHg
